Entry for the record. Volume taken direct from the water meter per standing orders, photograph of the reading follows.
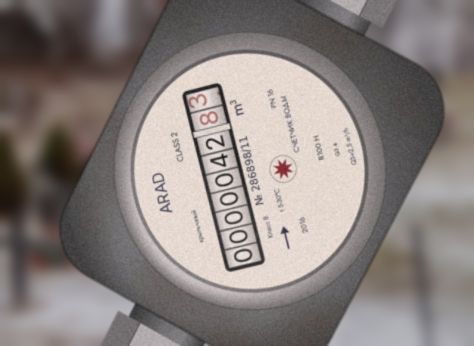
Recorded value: 42.83 m³
